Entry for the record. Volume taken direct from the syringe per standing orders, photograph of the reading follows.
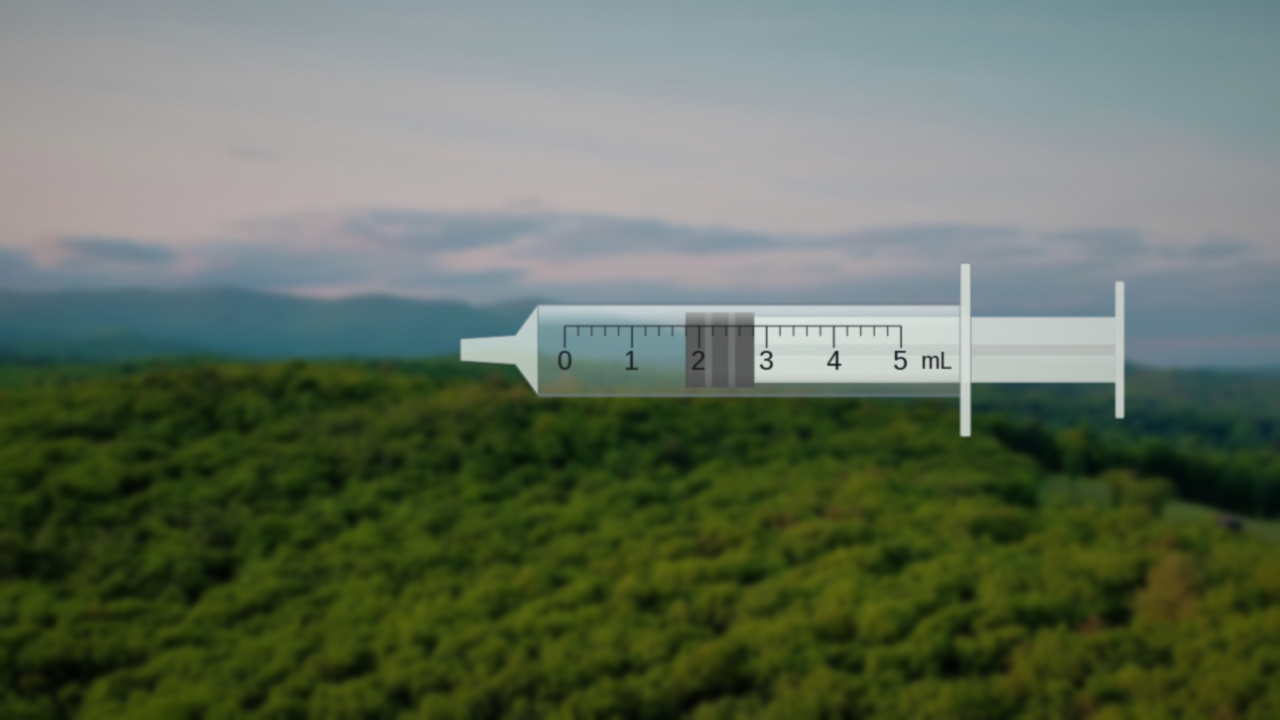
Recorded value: 1.8 mL
